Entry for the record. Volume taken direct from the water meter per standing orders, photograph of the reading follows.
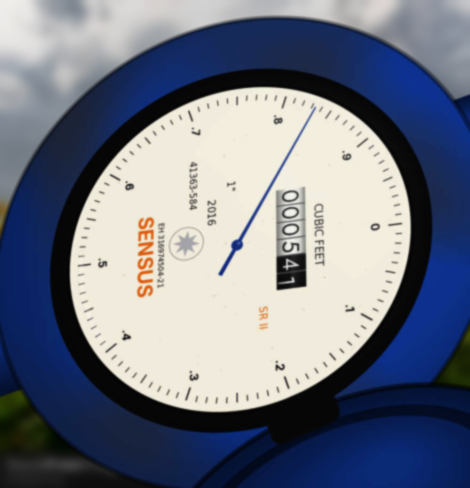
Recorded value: 540.83 ft³
